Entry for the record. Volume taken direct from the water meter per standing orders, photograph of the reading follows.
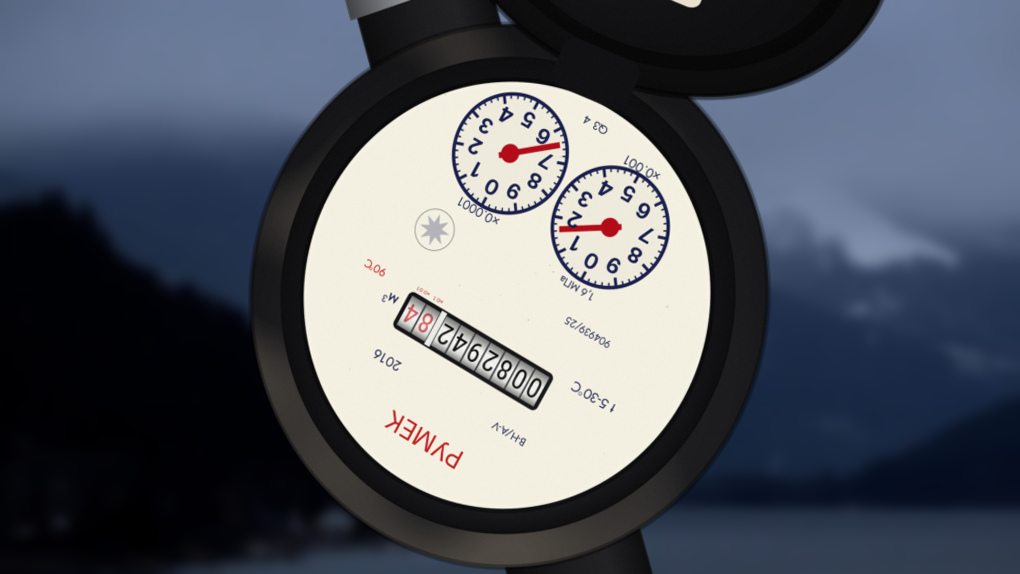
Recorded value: 82942.8416 m³
